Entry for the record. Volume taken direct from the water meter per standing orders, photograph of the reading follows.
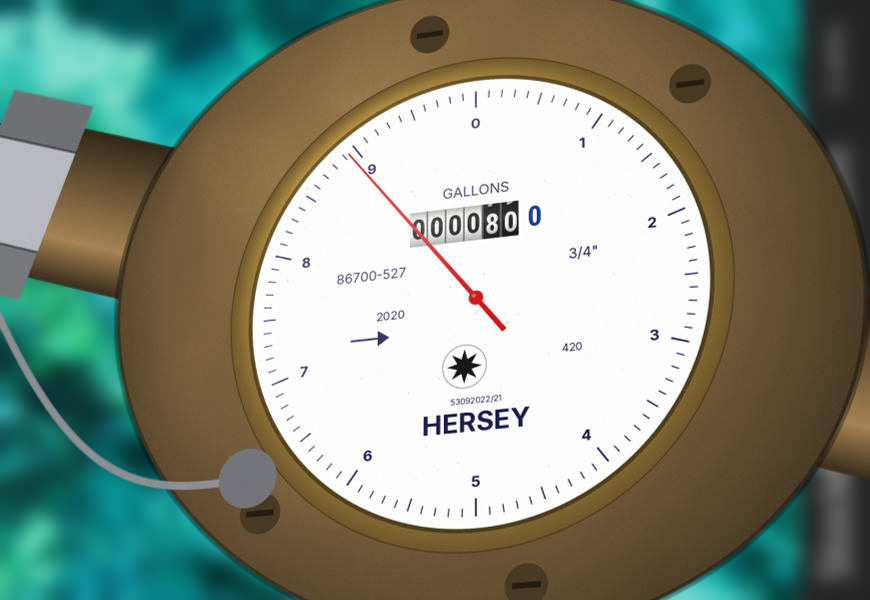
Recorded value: 798.9 gal
